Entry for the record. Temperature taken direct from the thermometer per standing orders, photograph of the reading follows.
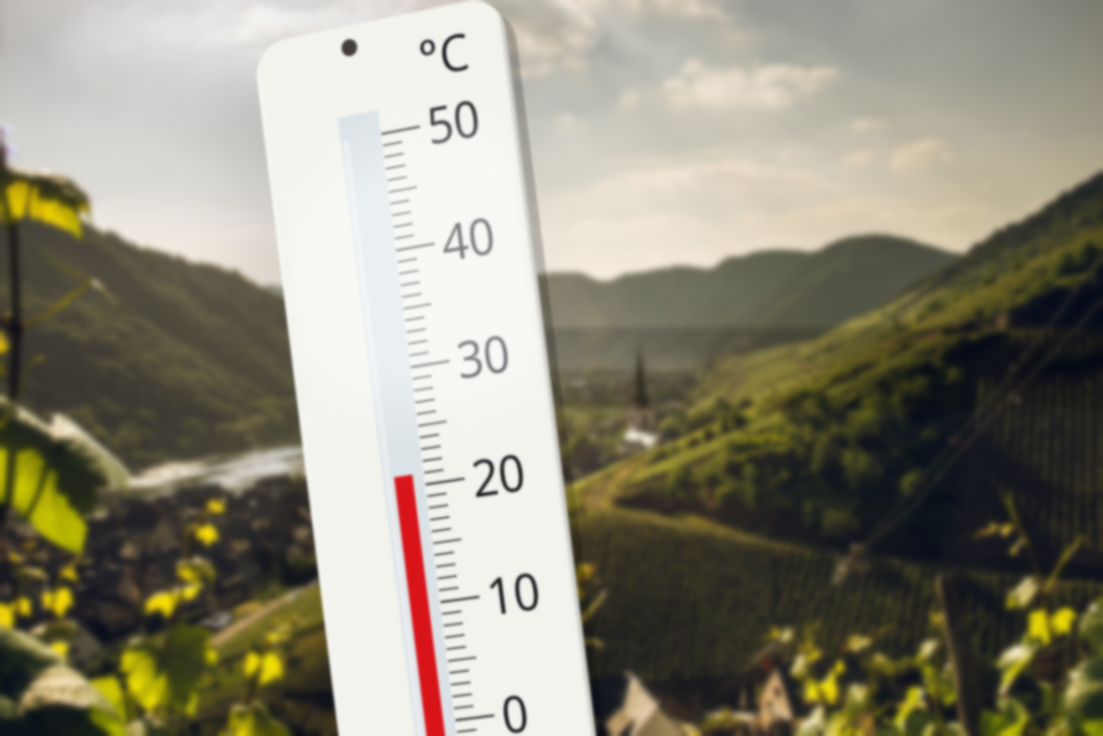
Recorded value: 21 °C
